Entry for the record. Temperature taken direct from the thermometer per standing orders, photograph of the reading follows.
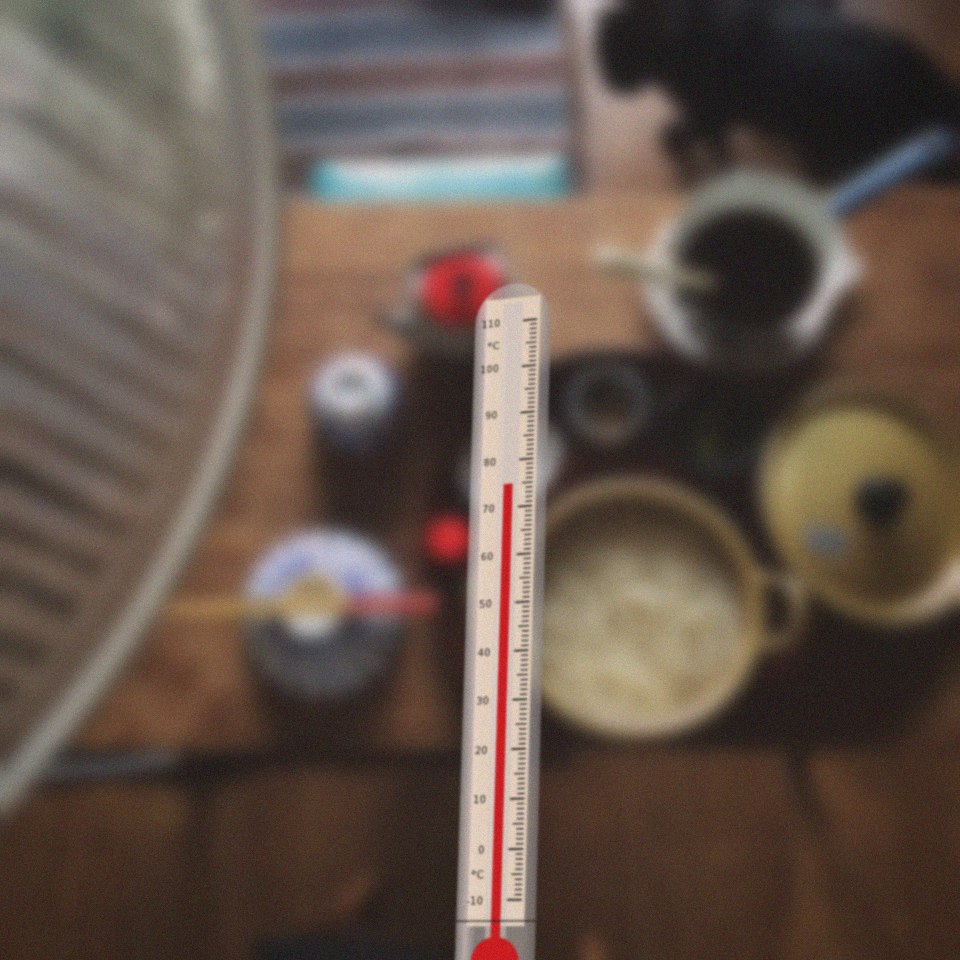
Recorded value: 75 °C
